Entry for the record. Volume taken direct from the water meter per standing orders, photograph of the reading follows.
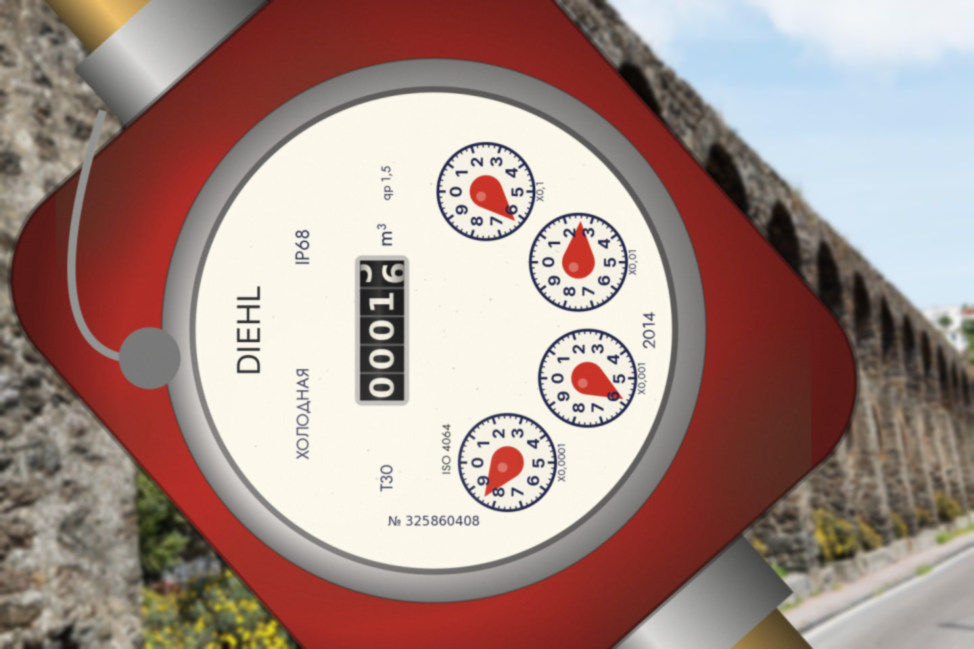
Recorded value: 15.6258 m³
